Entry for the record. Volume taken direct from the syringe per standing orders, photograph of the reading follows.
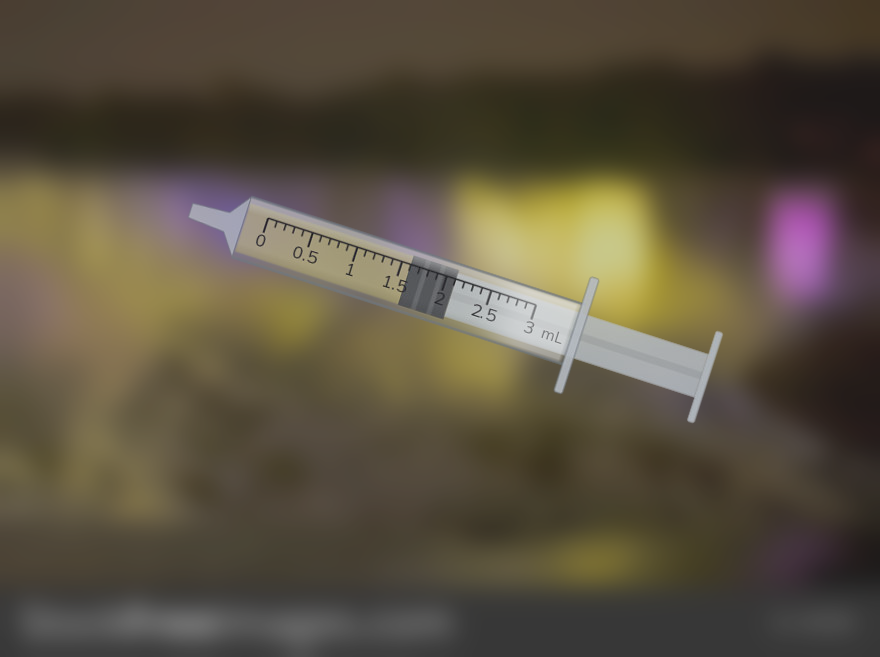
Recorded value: 1.6 mL
